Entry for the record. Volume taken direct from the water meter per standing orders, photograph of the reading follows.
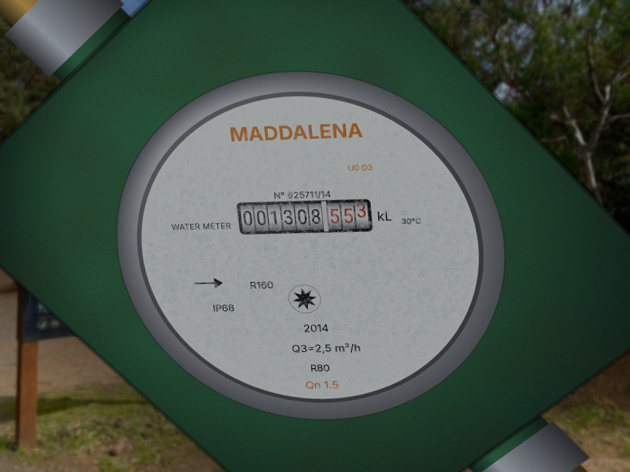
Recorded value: 1308.553 kL
